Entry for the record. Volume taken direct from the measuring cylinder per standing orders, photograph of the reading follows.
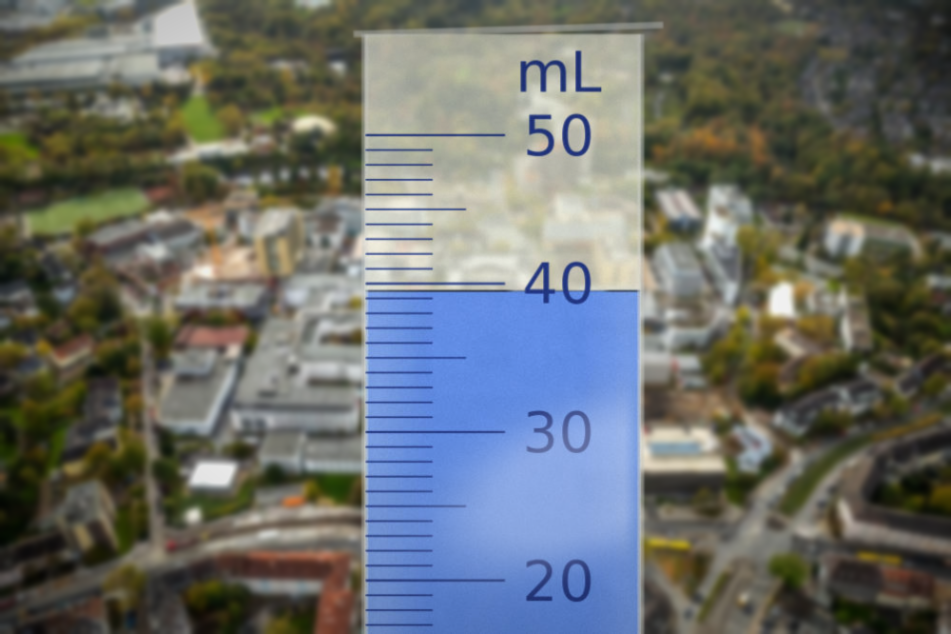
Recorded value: 39.5 mL
